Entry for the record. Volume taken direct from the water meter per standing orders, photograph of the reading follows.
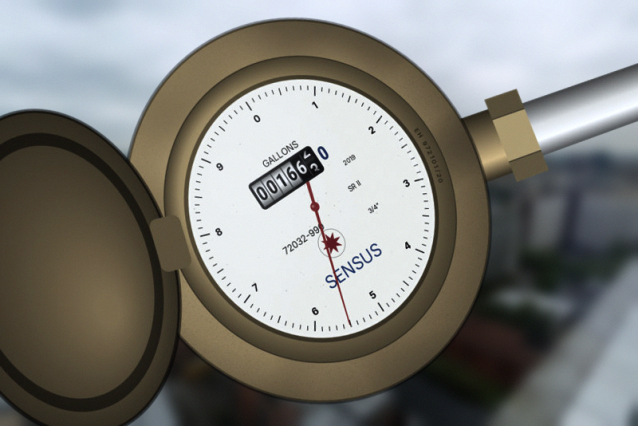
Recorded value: 16625.5 gal
